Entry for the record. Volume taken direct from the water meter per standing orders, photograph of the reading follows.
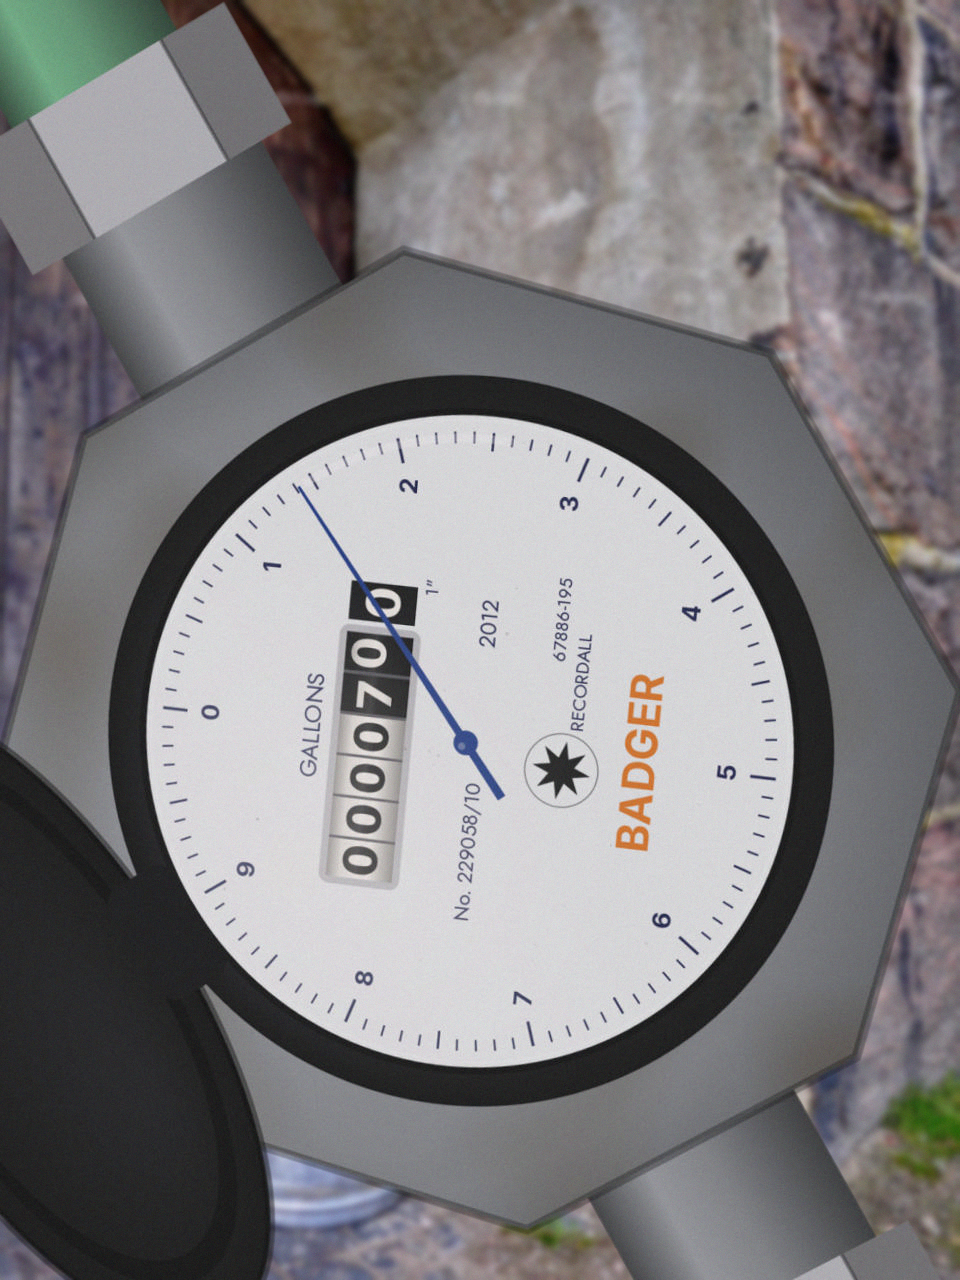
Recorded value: 701.4 gal
